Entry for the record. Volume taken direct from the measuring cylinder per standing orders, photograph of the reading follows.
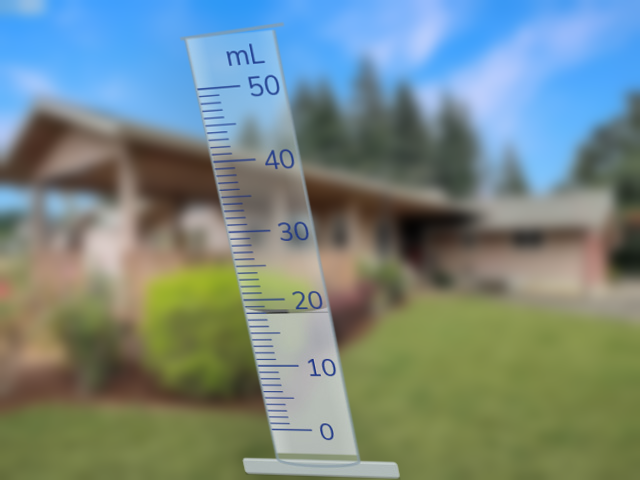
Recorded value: 18 mL
